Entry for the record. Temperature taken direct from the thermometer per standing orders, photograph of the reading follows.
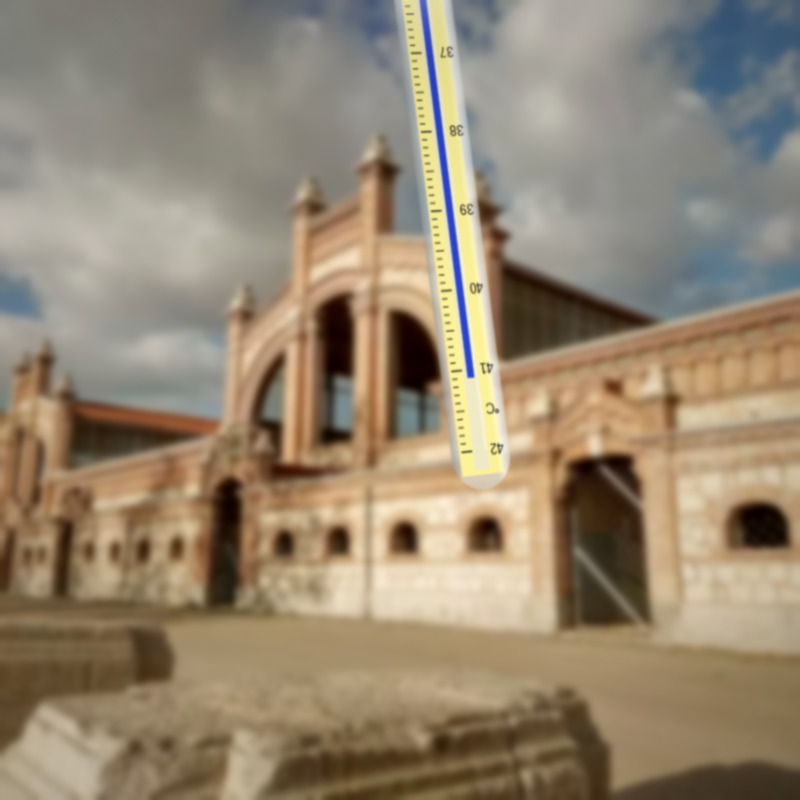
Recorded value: 41.1 °C
